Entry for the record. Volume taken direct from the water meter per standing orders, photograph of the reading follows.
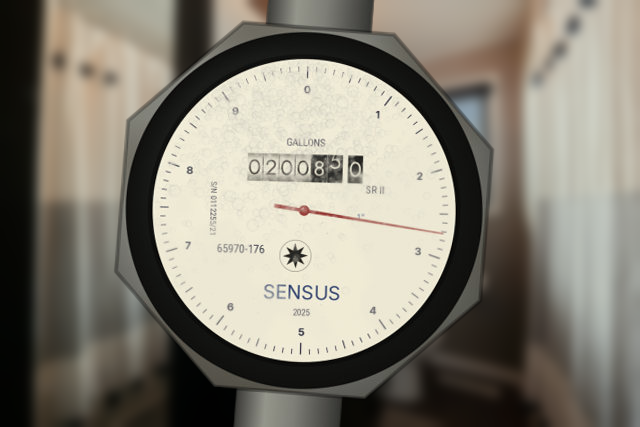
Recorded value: 200852.7 gal
